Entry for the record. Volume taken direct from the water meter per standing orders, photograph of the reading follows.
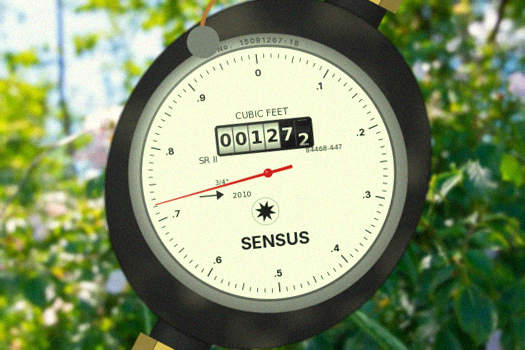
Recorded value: 1271.72 ft³
